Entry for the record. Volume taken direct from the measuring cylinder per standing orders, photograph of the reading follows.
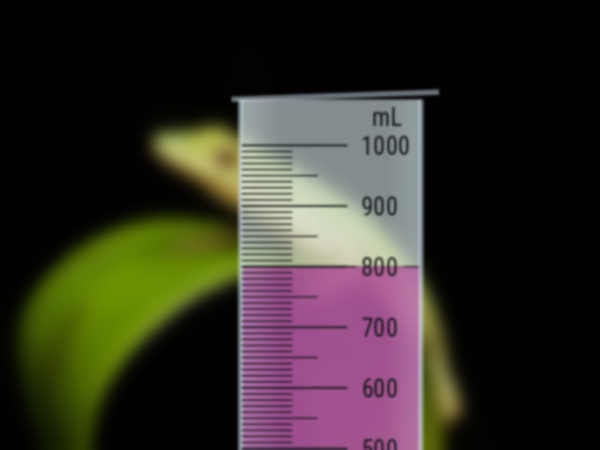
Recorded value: 800 mL
